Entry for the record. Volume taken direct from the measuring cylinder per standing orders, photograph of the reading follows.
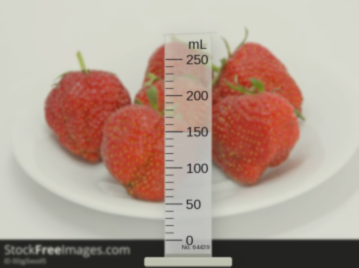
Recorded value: 150 mL
